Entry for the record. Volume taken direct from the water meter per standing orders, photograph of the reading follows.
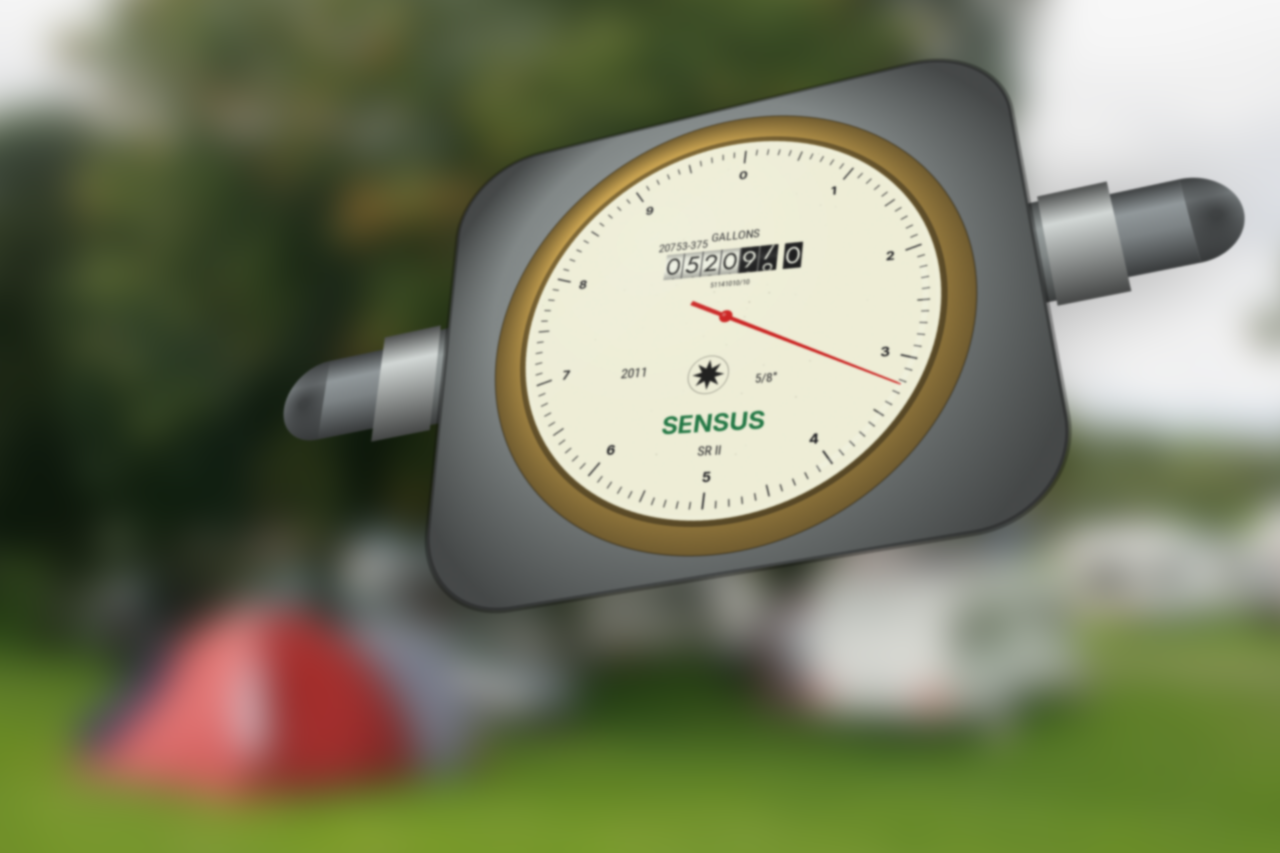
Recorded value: 520973.2 gal
